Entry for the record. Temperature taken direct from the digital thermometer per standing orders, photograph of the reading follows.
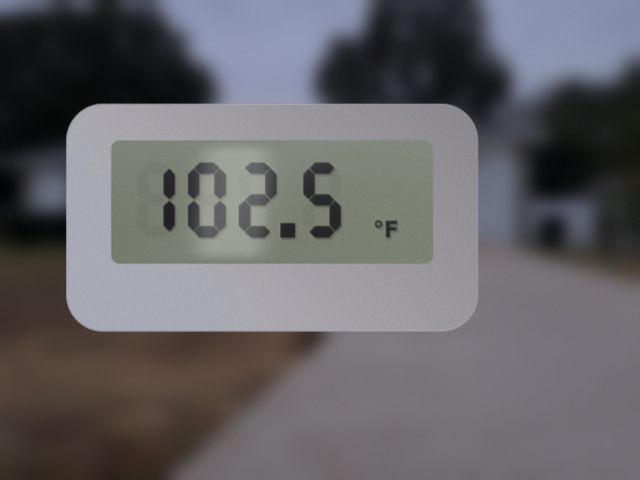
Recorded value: 102.5 °F
